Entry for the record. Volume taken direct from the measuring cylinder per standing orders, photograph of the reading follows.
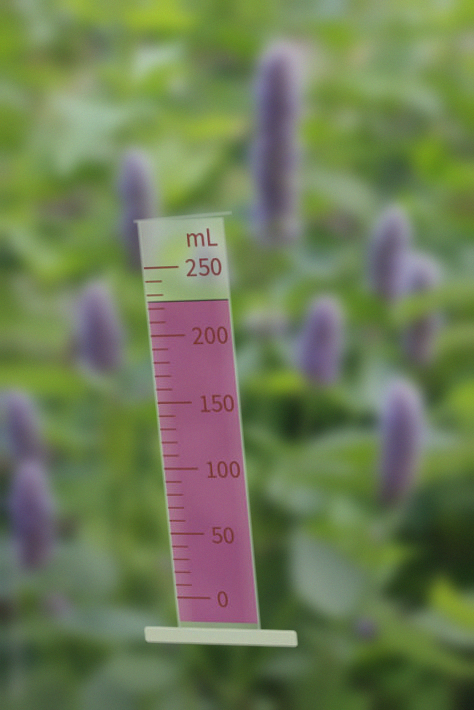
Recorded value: 225 mL
